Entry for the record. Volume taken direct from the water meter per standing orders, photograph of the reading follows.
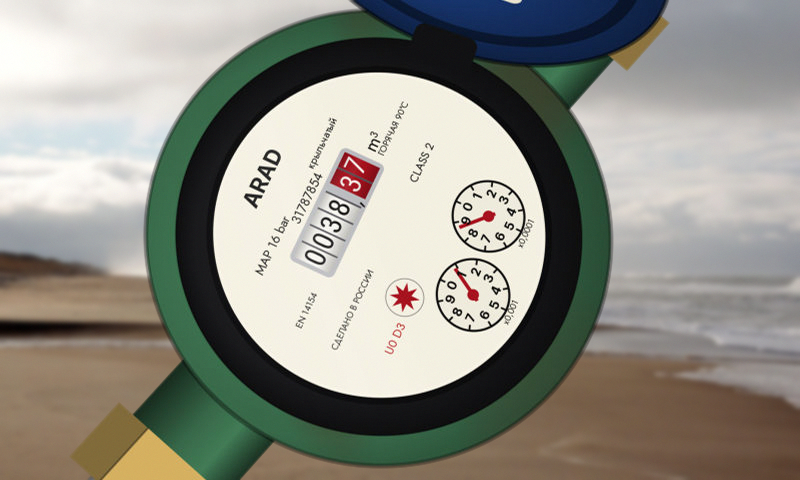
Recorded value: 38.3708 m³
